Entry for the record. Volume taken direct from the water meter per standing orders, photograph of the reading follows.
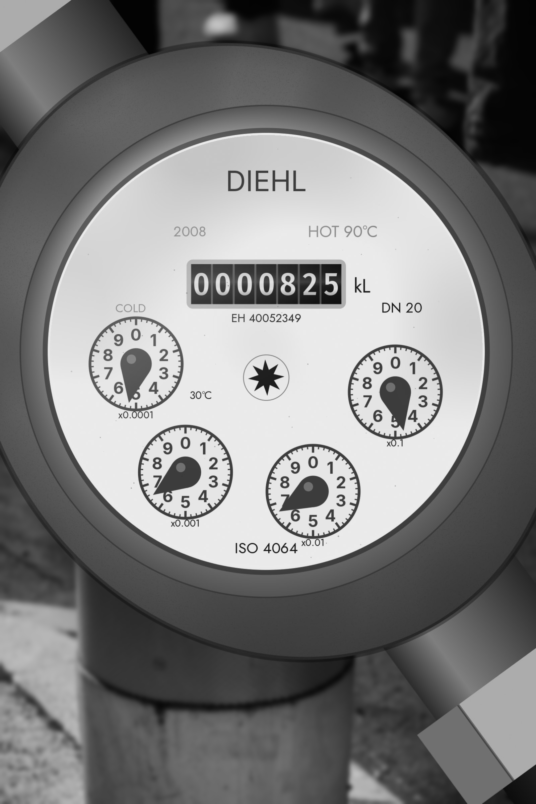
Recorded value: 825.4665 kL
